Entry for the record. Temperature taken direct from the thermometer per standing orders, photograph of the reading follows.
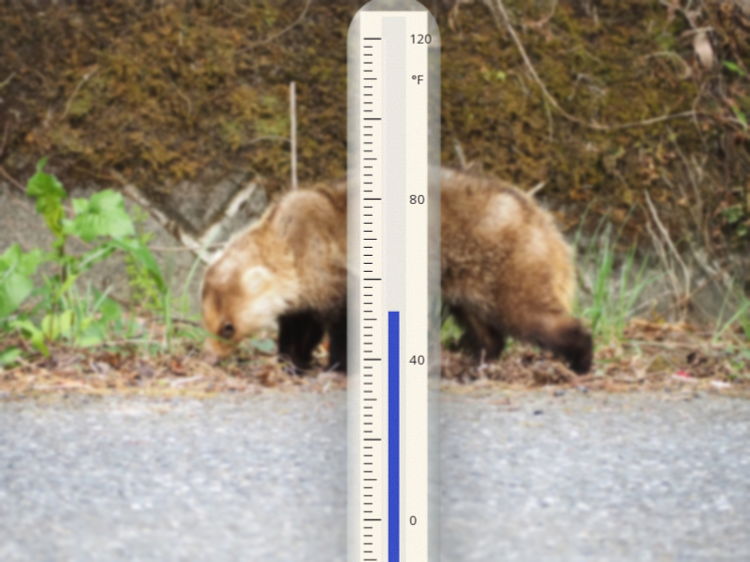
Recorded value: 52 °F
